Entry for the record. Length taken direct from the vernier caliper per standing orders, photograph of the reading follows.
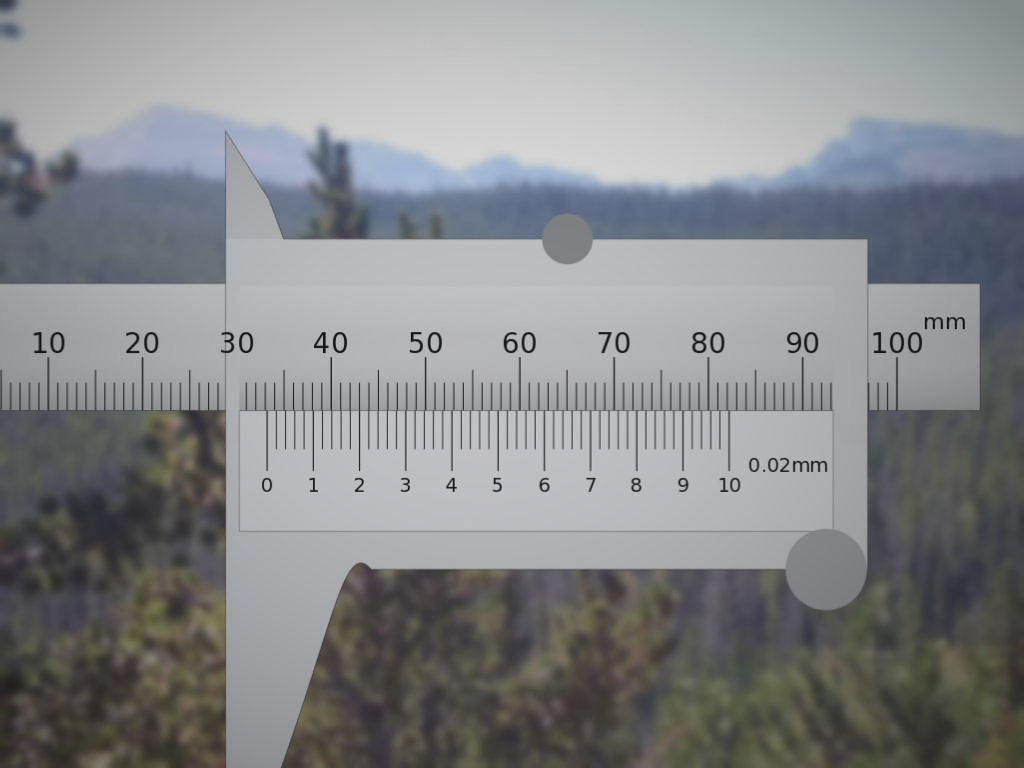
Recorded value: 33.2 mm
